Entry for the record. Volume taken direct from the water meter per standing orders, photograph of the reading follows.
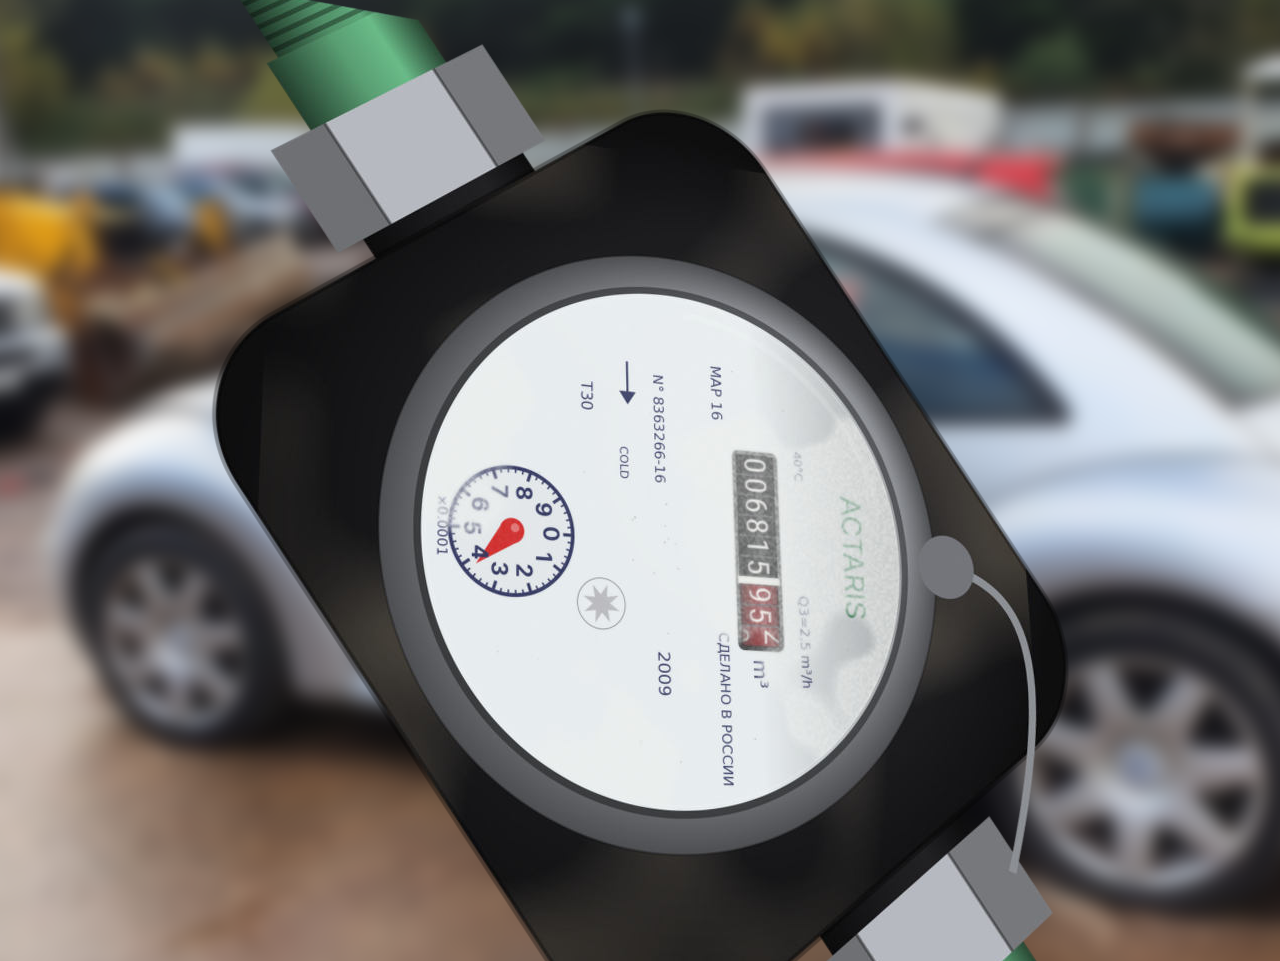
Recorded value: 6815.9523 m³
